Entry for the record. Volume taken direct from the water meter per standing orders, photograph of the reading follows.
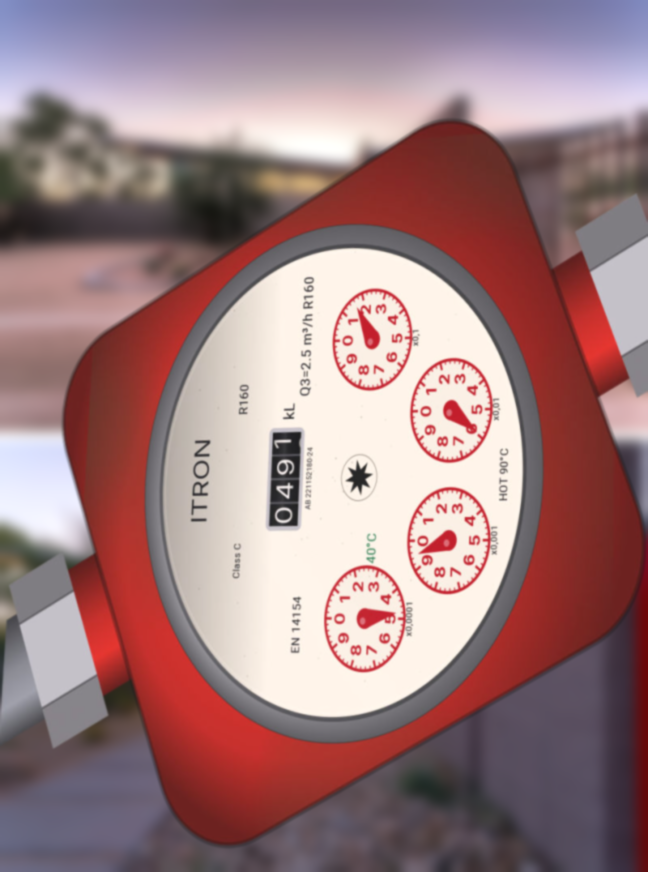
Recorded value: 491.1594 kL
